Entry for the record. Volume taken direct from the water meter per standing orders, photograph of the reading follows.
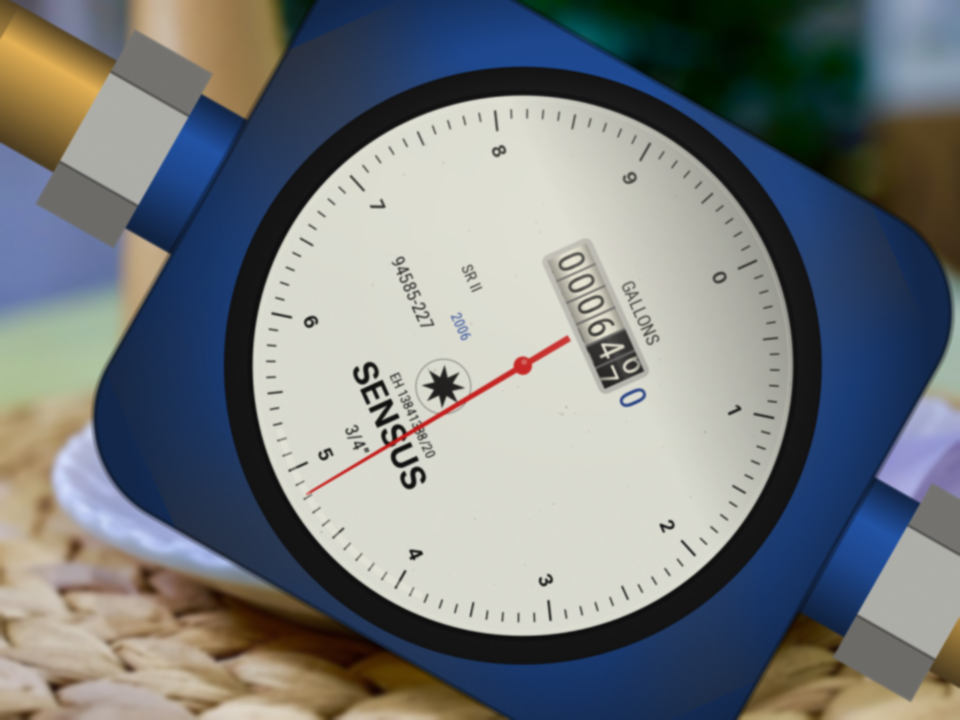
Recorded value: 6464.8 gal
